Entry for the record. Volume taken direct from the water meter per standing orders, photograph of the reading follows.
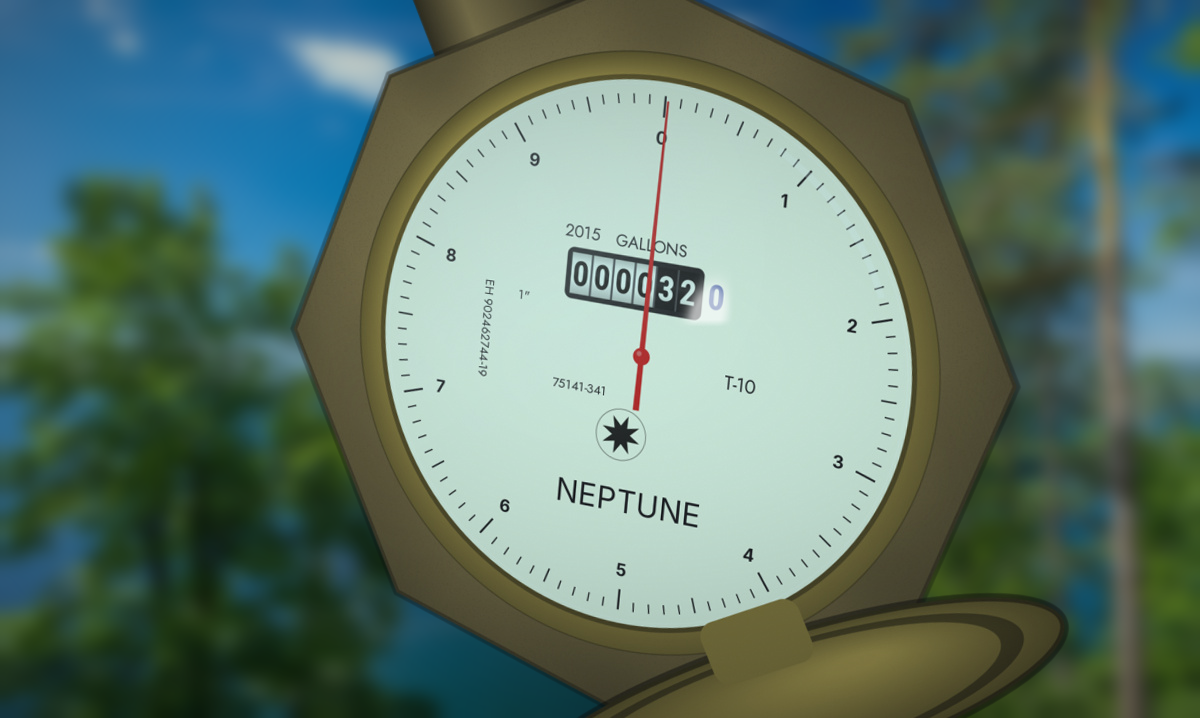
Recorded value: 320.0 gal
